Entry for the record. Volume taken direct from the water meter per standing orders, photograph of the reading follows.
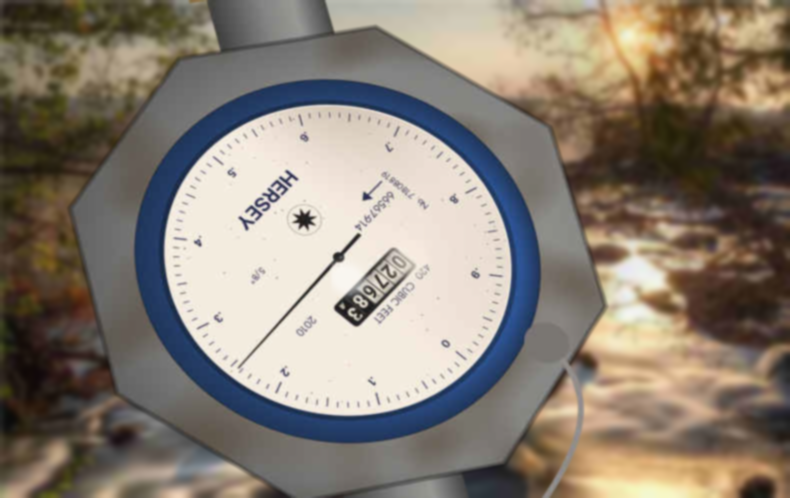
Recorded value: 27683.24 ft³
